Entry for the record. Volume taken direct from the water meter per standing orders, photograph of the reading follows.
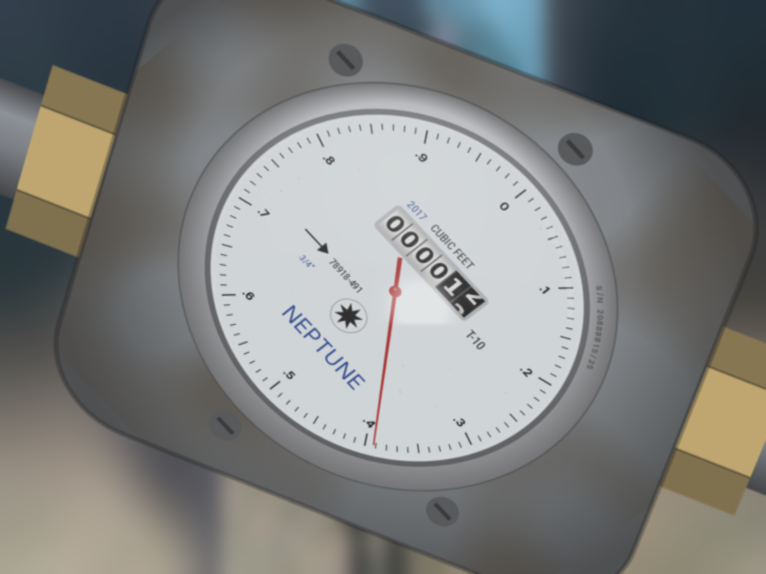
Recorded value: 12.39 ft³
